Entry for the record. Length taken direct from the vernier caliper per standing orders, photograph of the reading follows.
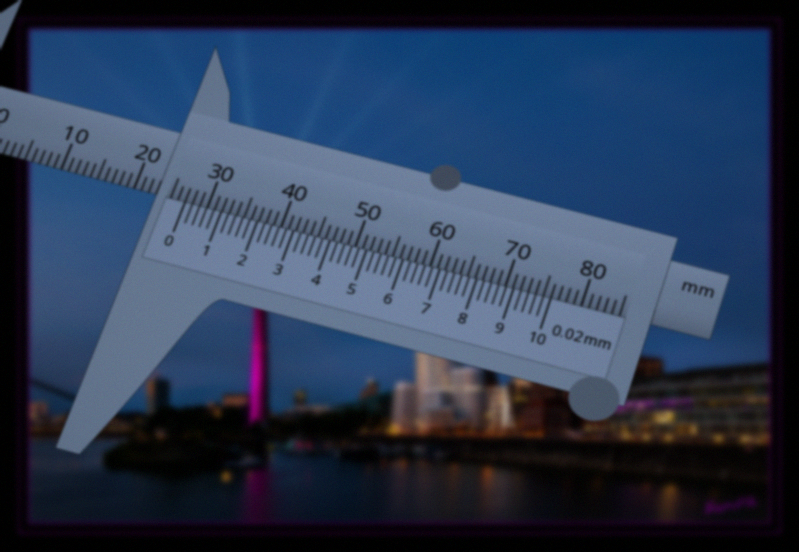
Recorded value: 27.0 mm
